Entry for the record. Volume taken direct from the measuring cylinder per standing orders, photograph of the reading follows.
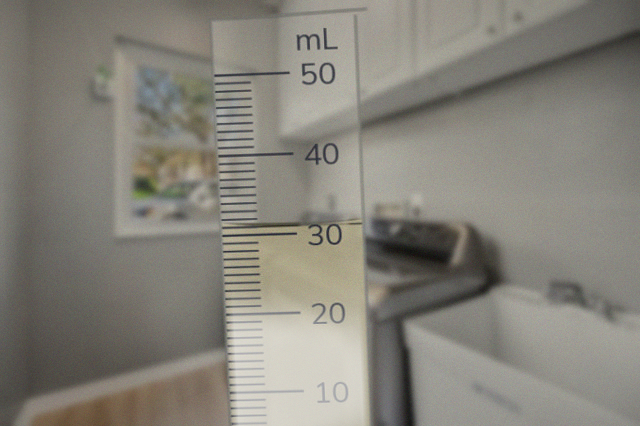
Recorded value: 31 mL
